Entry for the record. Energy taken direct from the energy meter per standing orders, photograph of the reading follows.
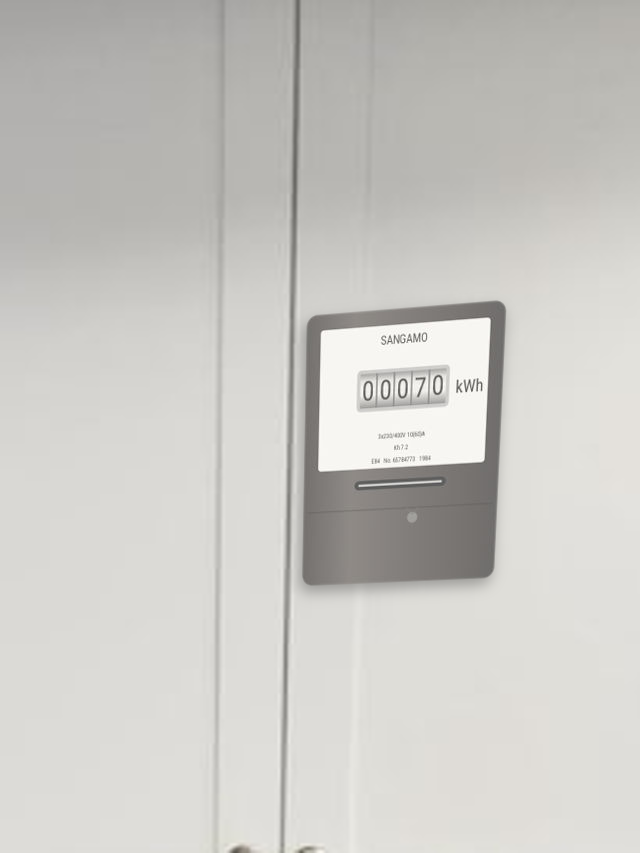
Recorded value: 70 kWh
